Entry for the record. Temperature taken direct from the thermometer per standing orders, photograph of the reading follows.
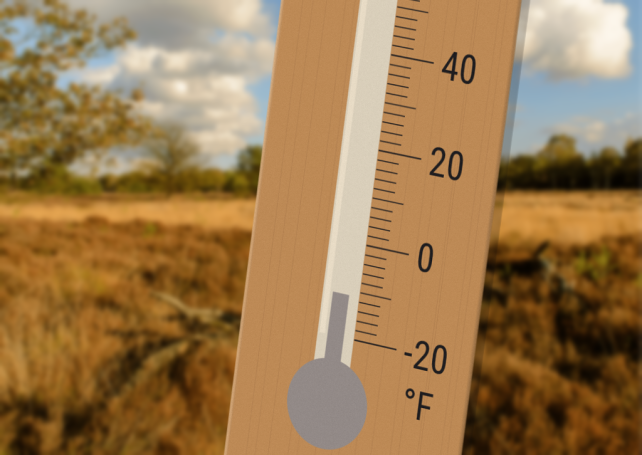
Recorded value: -11 °F
